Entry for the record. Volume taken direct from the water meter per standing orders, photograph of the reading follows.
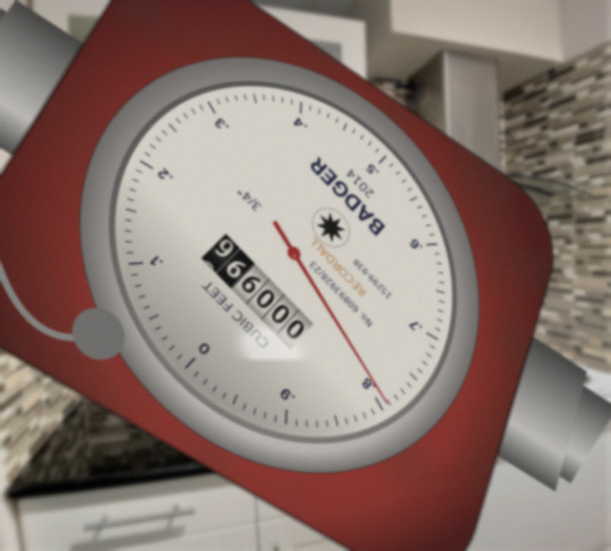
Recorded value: 995.79 ft³
